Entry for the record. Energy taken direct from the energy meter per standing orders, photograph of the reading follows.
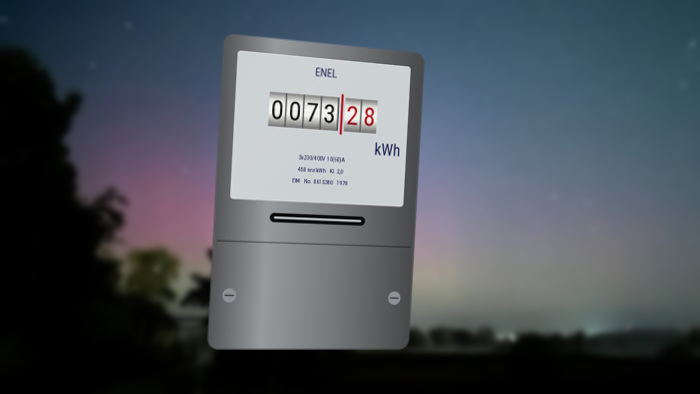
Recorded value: 73.28 kWh
